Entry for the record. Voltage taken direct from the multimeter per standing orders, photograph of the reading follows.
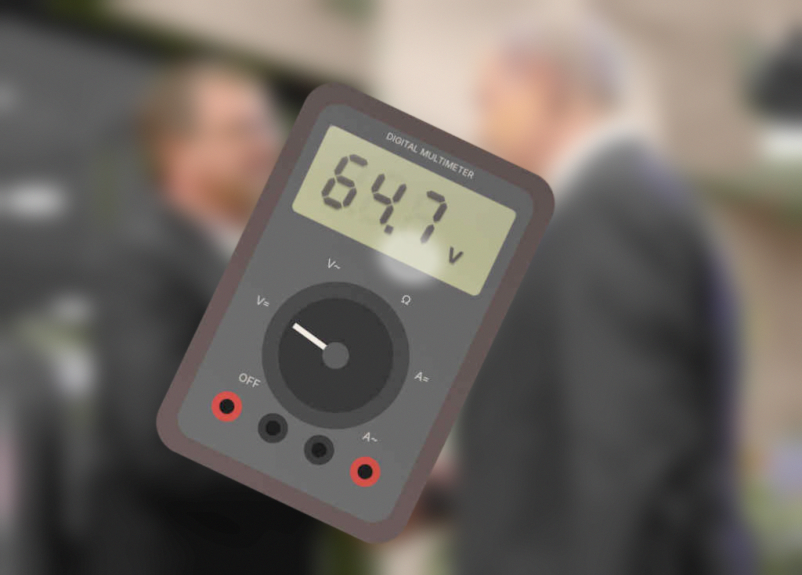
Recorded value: 64.7 V
